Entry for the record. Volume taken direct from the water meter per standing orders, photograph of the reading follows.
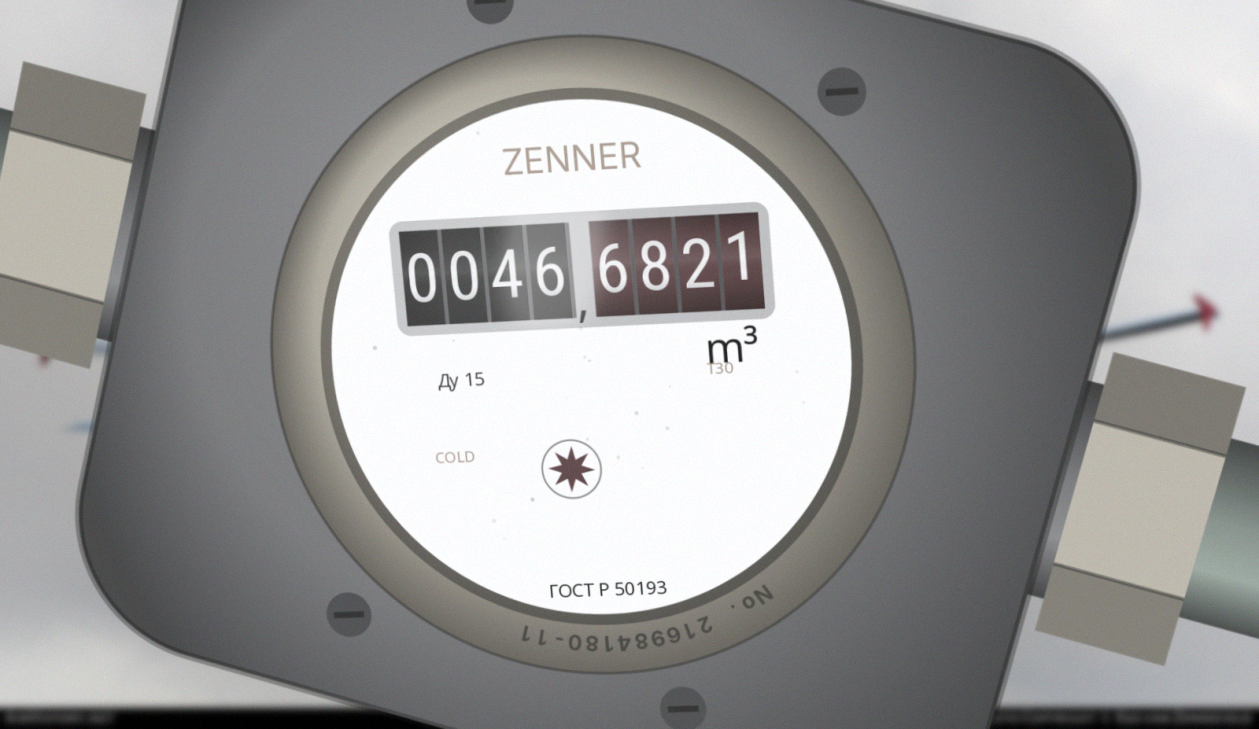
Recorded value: 46.6821 m³
